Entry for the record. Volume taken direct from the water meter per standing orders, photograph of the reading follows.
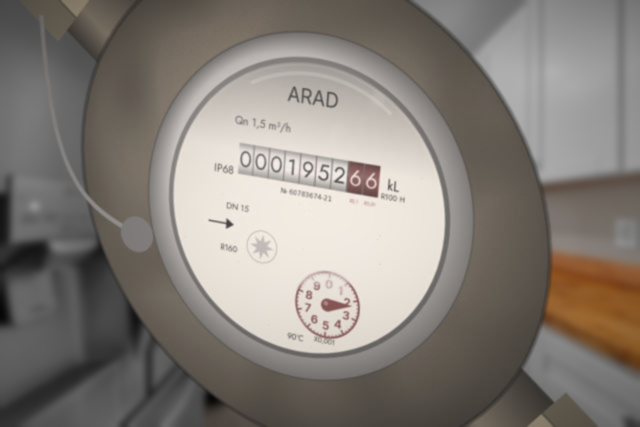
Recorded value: 1952.662 kL
